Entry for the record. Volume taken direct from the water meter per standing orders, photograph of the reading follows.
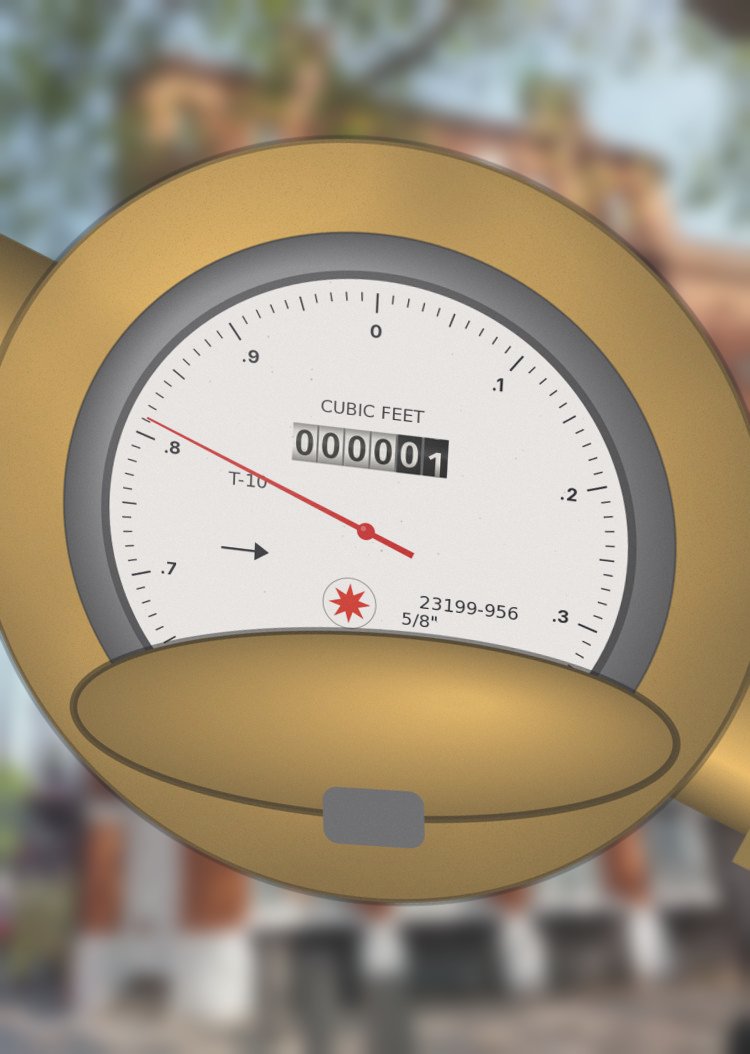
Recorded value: 0.81 ft³
